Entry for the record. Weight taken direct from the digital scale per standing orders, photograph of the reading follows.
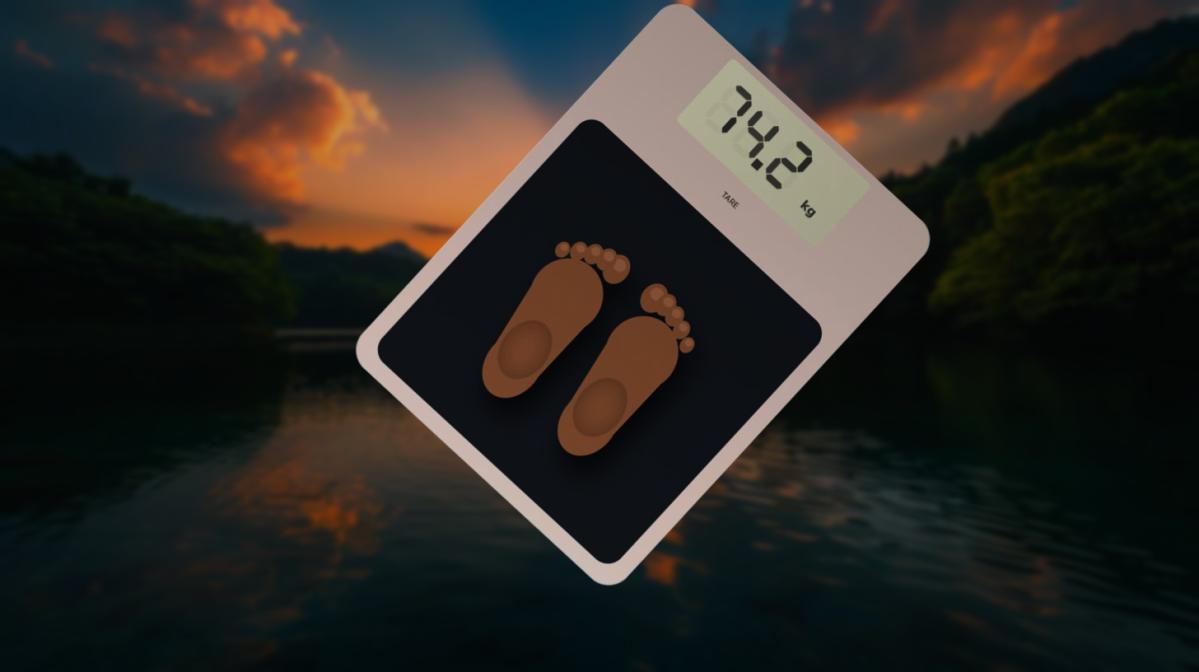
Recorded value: 74.2 kg
